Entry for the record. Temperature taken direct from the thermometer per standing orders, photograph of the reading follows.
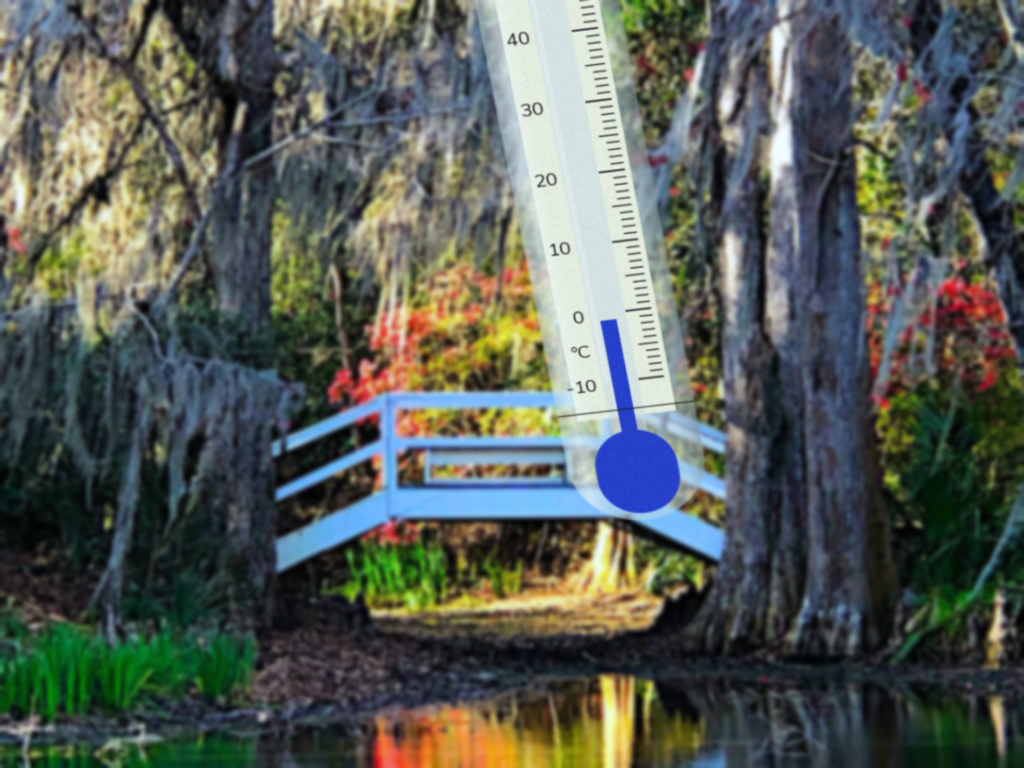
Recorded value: -1 °C
